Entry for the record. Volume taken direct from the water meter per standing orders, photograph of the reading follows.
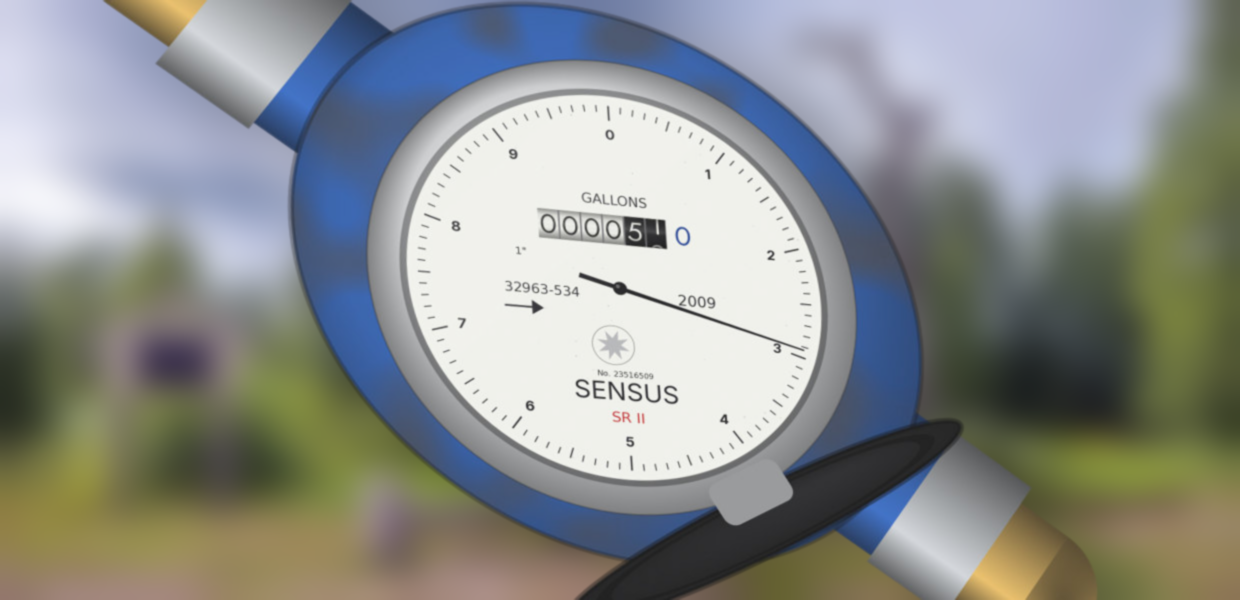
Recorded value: 512.9 gal
